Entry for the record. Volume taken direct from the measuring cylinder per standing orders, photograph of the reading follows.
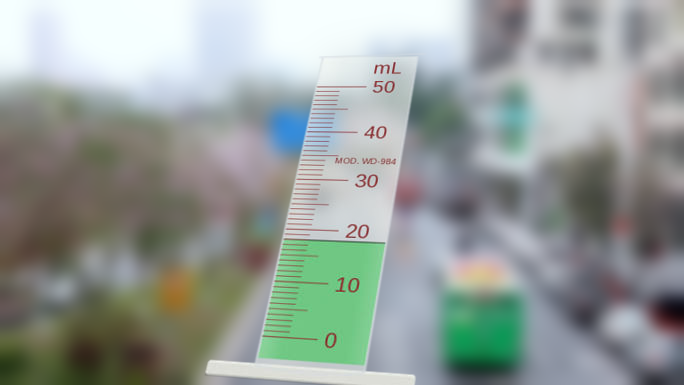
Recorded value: 18 mL
